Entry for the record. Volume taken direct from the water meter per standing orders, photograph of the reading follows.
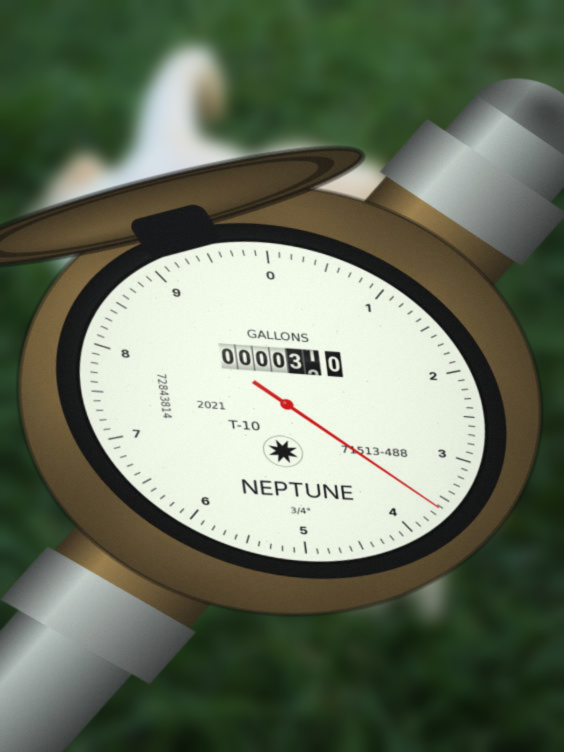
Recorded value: 313.6 gal
